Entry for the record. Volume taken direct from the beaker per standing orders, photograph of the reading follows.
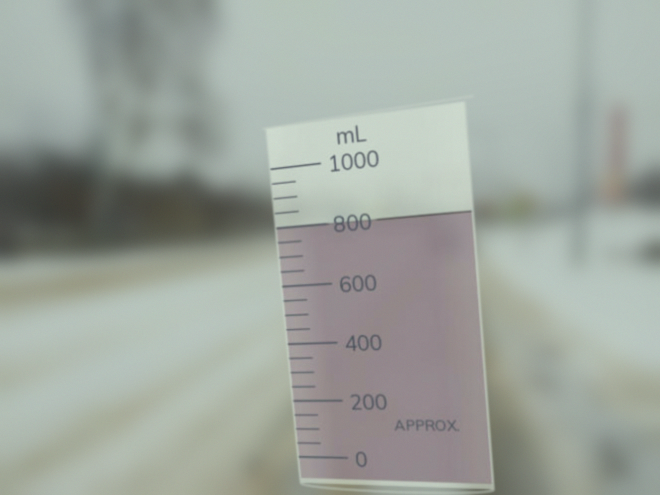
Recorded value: 800 mL
